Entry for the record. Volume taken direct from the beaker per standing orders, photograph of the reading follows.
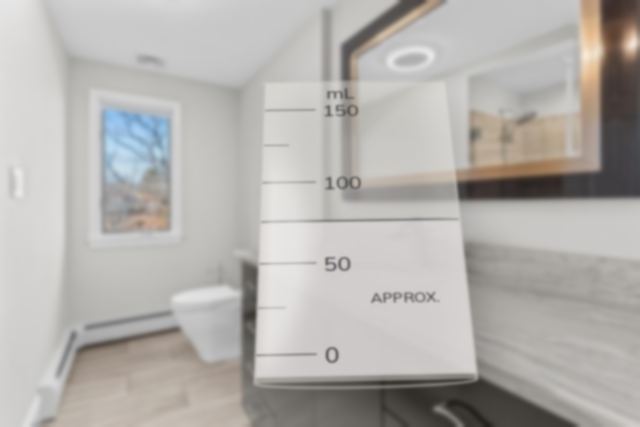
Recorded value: 75 mL
